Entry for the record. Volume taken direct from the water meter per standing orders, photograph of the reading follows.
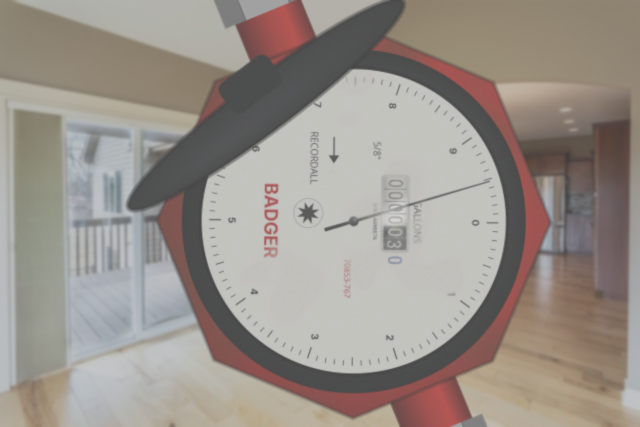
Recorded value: 29.5 gal
